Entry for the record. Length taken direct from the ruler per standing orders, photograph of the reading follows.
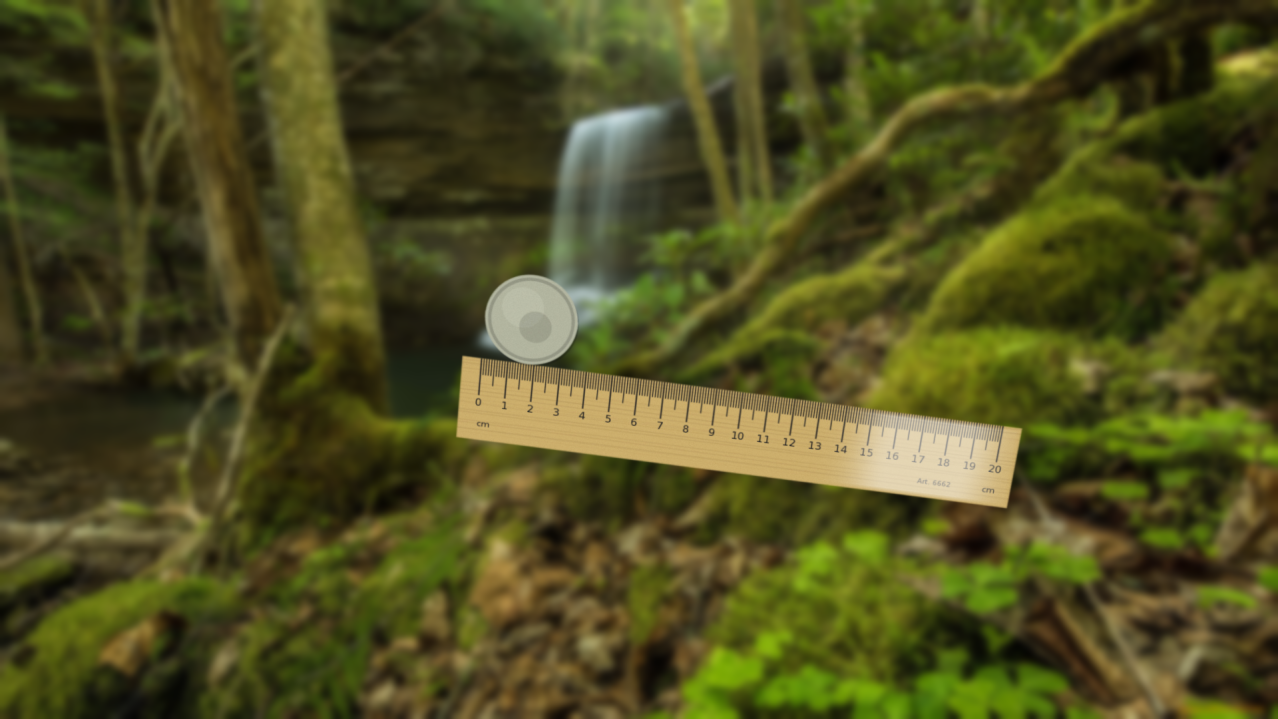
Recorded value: 3.5 cm
